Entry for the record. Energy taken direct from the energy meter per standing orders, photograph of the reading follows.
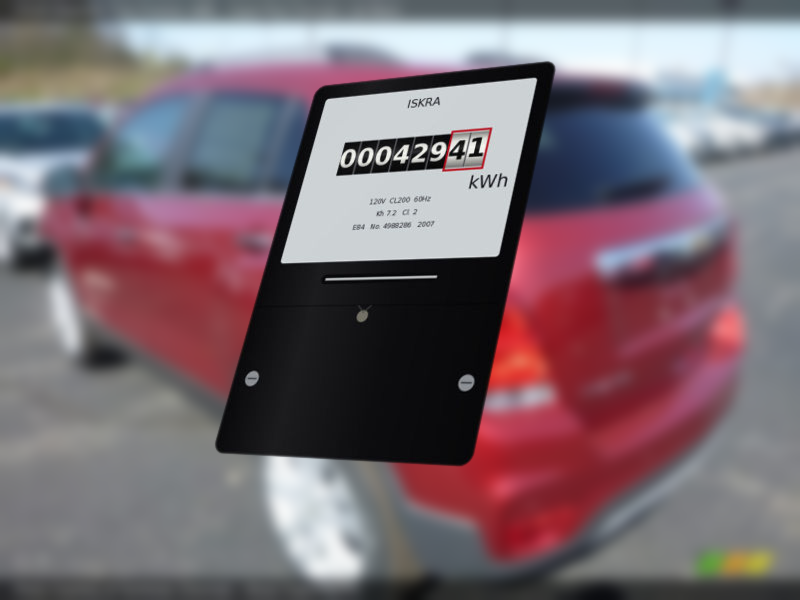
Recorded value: 429.41 kWh
